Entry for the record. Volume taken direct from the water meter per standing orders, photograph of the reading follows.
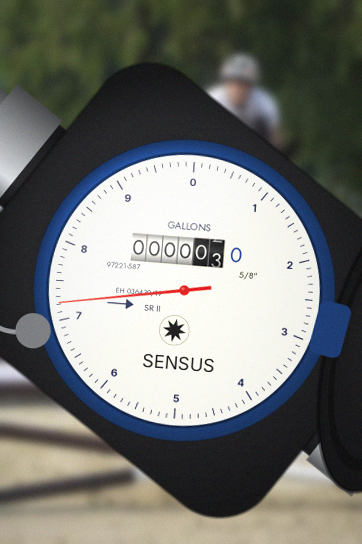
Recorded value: 27.2 gal
